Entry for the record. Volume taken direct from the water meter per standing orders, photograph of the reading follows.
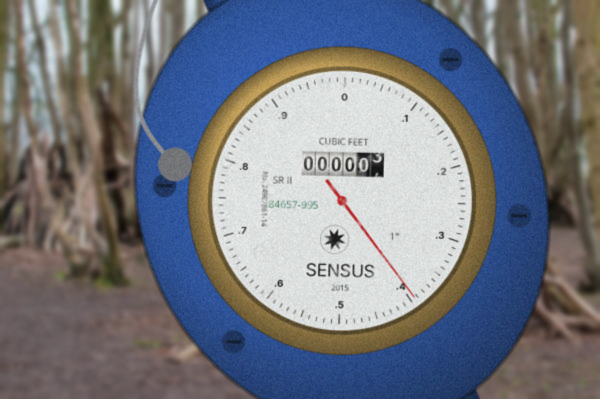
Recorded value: 3.39 ft³
